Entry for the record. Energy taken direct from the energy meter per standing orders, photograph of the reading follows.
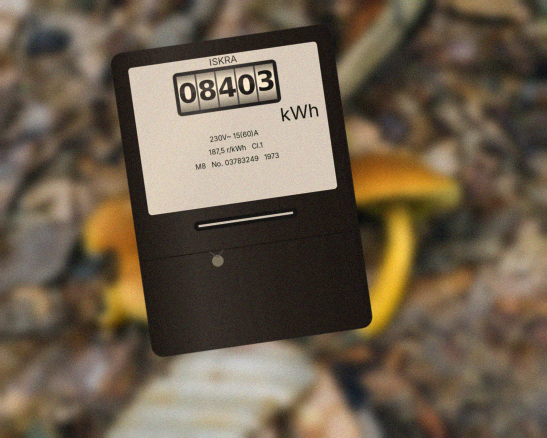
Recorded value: 8403 kWh
